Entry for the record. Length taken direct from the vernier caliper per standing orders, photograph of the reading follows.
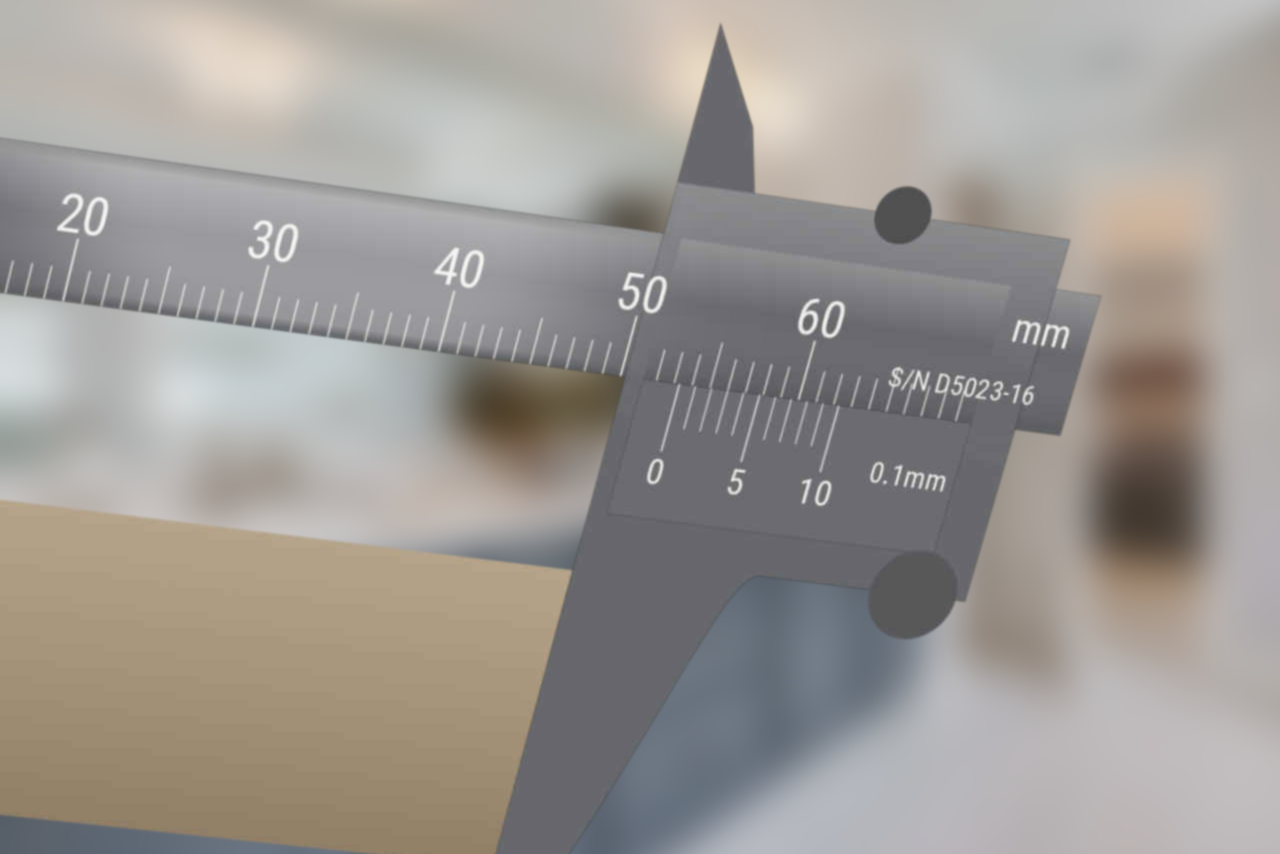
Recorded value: 53.3 mm
